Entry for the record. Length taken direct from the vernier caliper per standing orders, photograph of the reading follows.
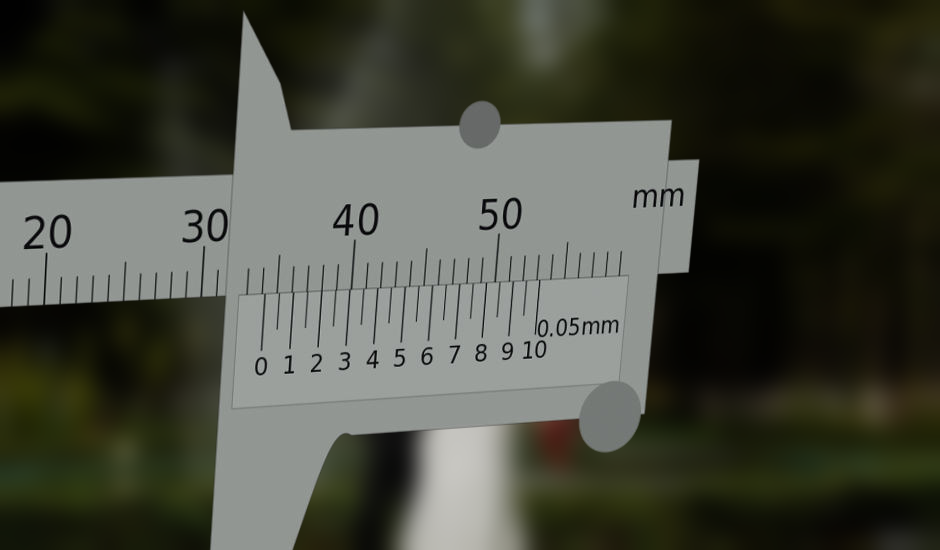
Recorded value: 34.2 mm
